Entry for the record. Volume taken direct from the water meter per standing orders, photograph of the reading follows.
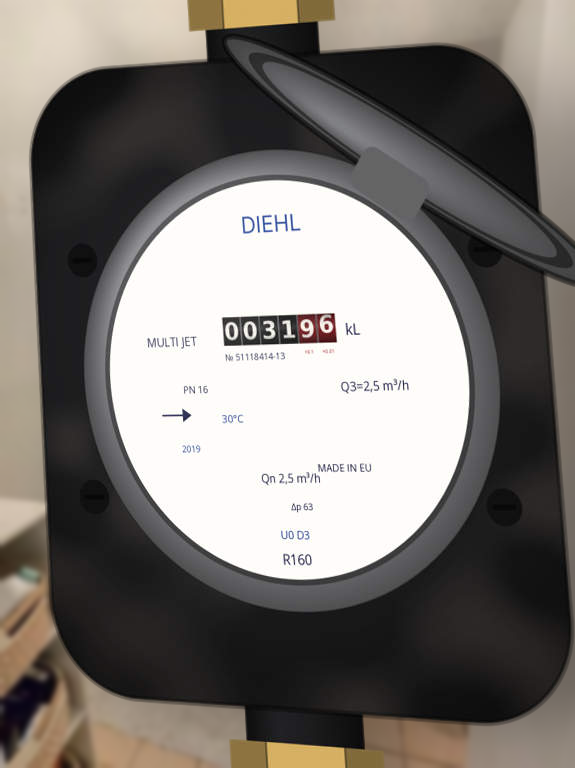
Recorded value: 31.96 kL
